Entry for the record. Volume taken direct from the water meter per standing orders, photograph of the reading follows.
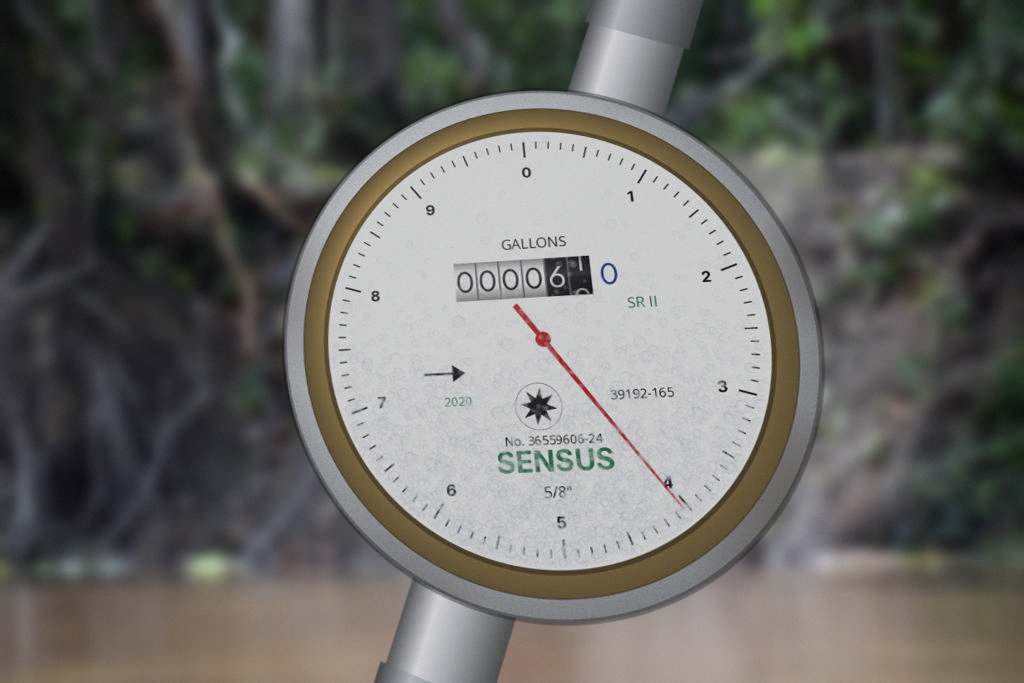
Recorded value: 614.0 gal
